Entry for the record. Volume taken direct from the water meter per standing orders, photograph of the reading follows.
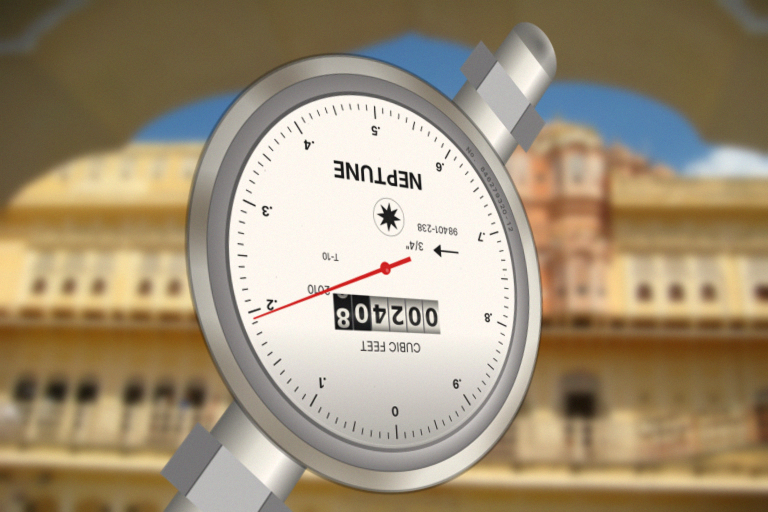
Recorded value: 2408.19 ft³
